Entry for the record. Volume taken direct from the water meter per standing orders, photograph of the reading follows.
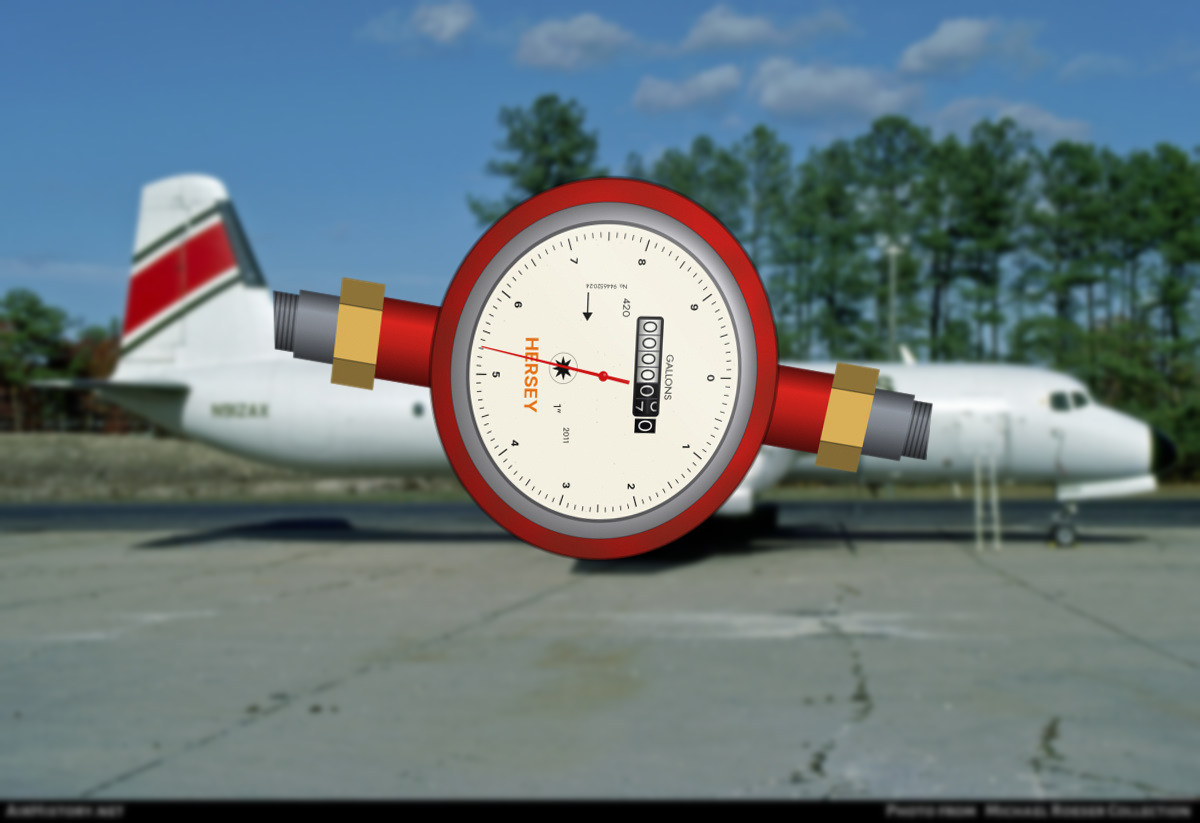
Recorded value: 65.3 gal
